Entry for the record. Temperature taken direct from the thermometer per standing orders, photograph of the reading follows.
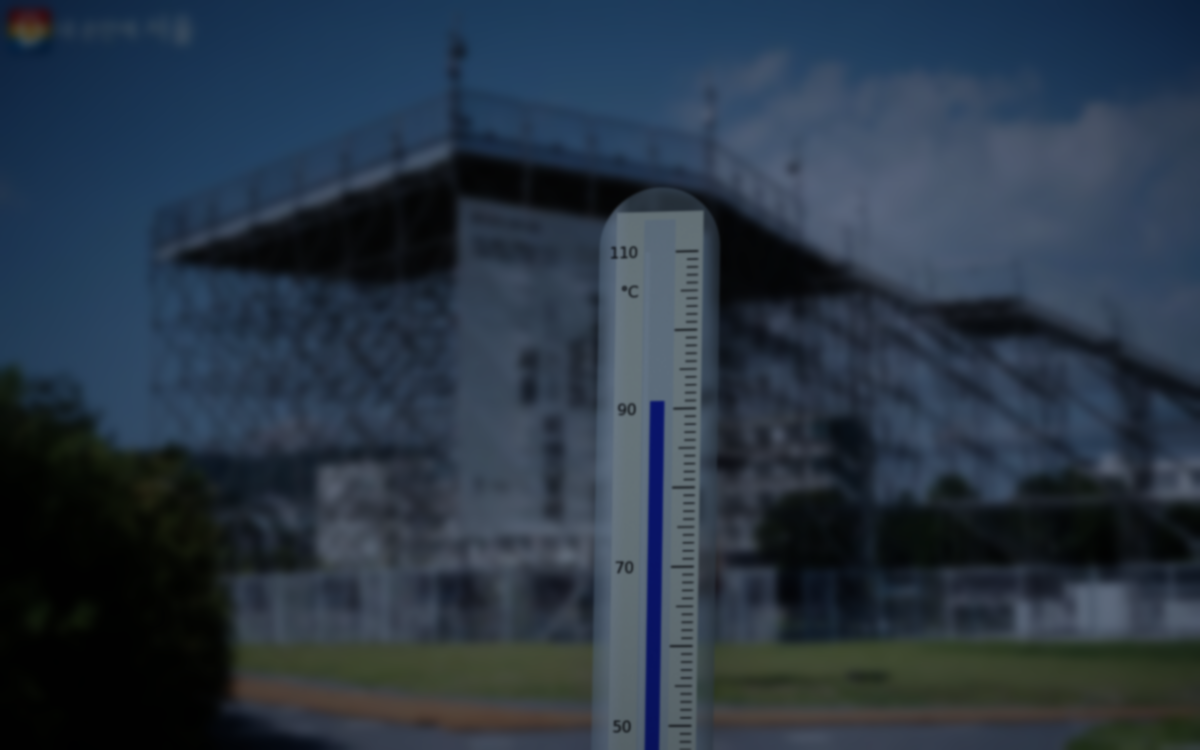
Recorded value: 91 °C
